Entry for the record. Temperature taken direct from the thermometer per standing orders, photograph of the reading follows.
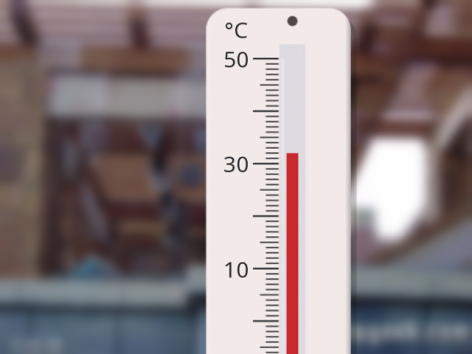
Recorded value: 32 °C
